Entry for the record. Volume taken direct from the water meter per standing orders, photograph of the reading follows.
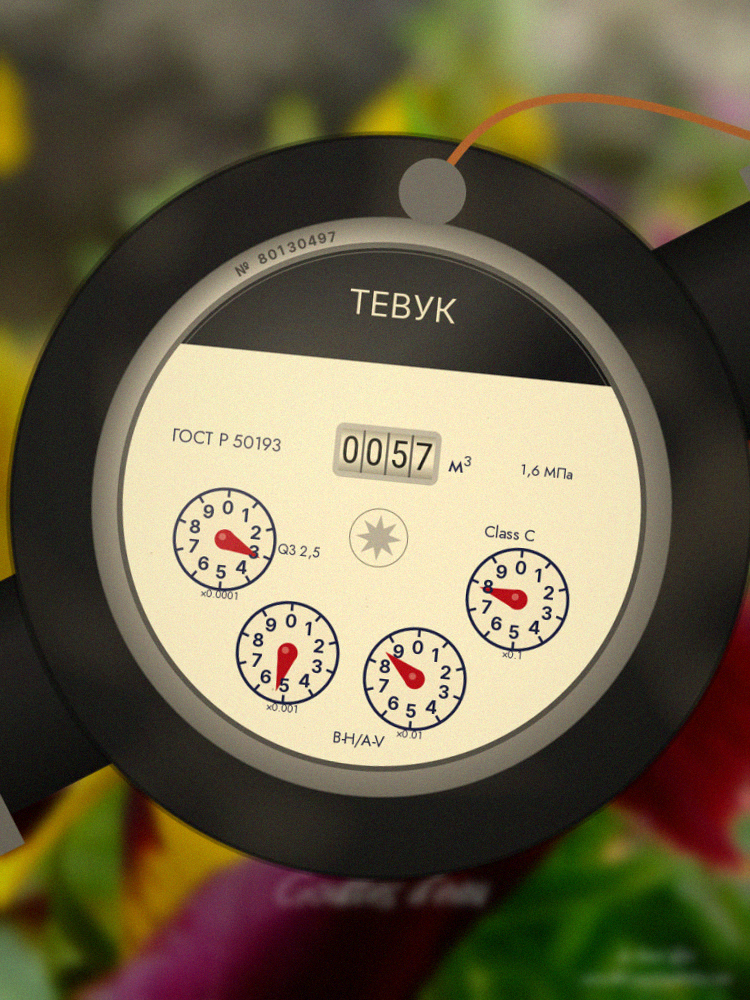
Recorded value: 57.7853 m³
